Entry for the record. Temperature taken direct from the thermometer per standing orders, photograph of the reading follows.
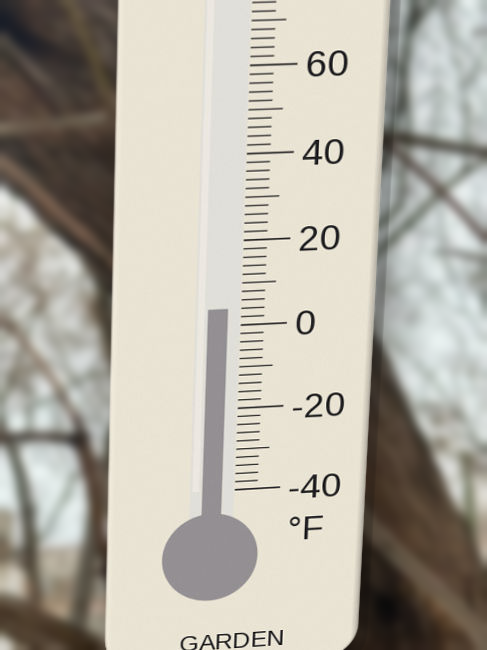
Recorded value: 4 °F
